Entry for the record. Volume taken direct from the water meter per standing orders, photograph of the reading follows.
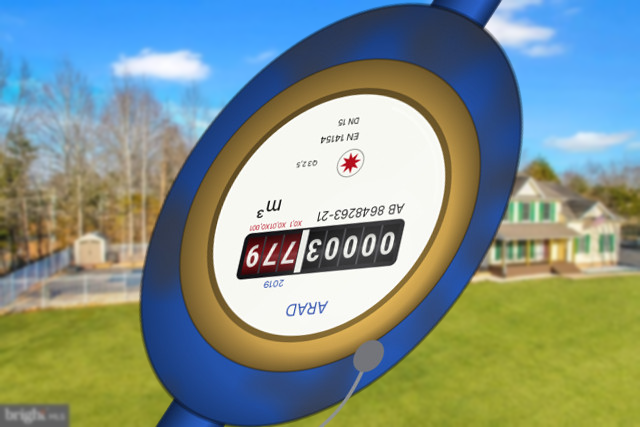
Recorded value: 3.779 m³
